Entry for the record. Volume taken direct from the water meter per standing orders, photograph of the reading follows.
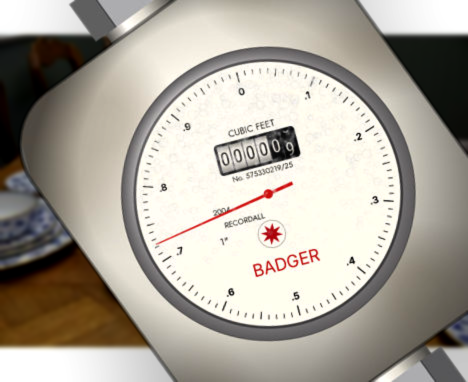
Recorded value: 8.72 ft³
